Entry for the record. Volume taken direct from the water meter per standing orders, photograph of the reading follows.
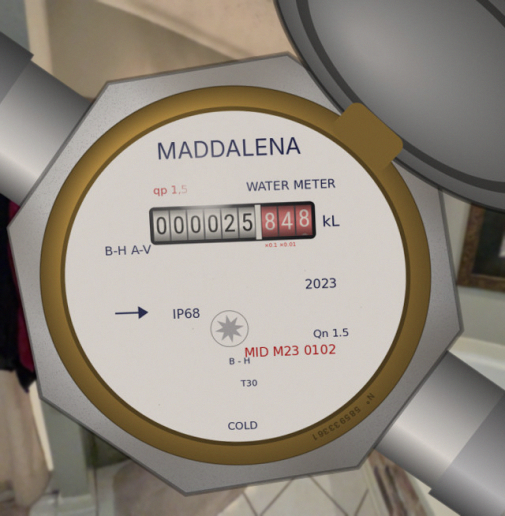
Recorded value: 25.848 kL
